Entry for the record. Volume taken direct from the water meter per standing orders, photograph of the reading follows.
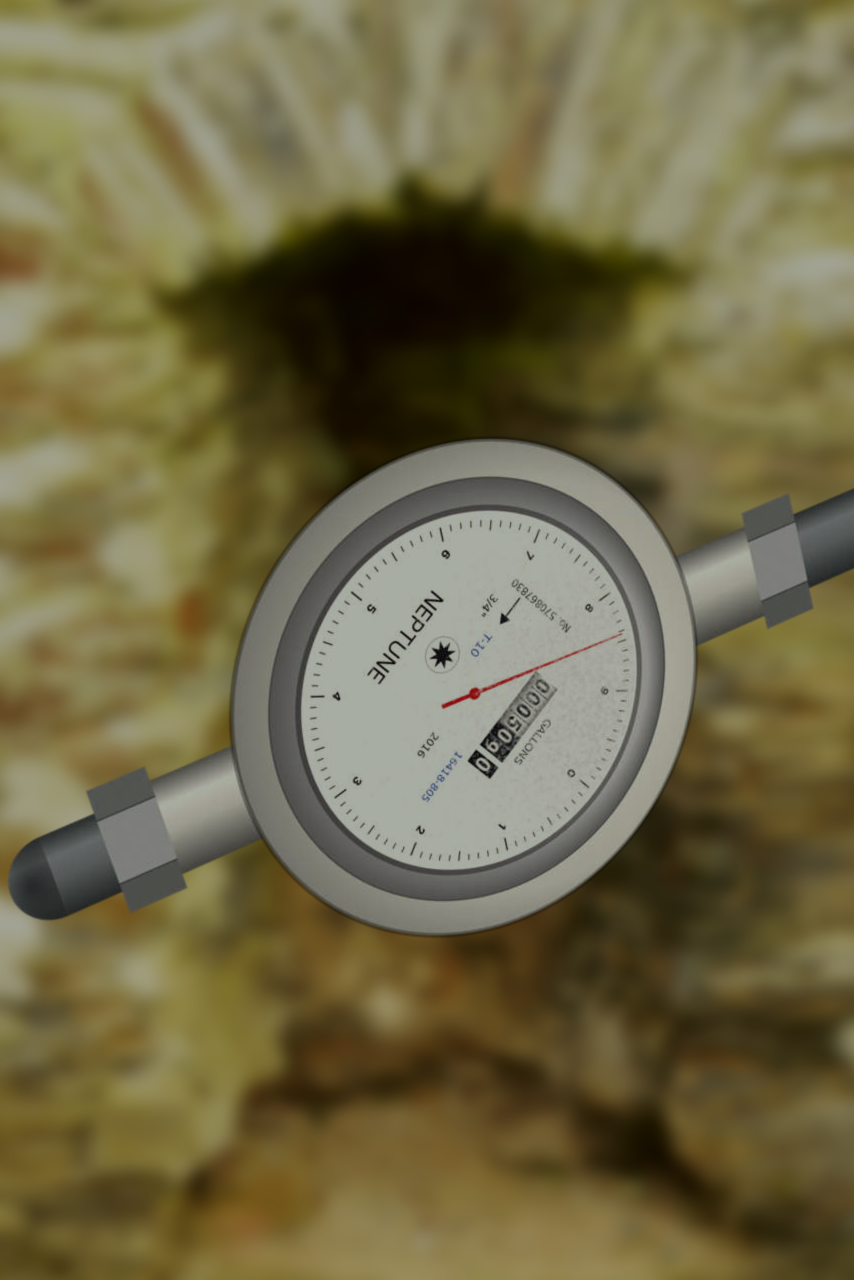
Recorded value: 5088.4 gal
